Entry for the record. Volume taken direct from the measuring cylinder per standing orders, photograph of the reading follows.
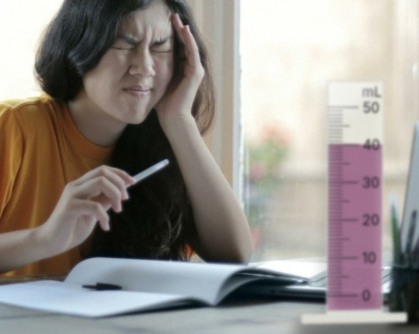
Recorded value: 40 mL
